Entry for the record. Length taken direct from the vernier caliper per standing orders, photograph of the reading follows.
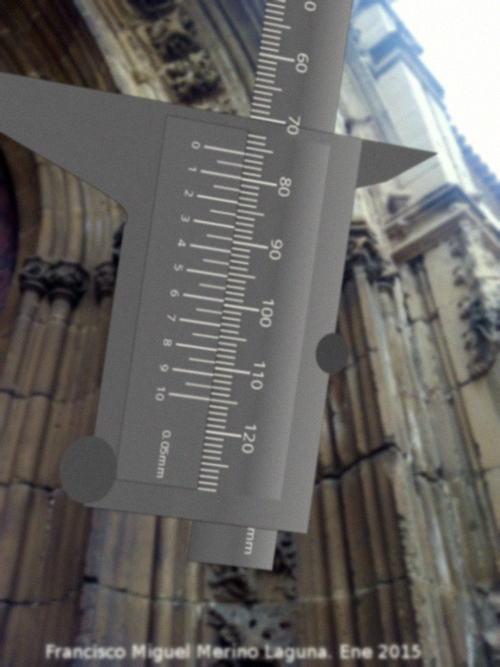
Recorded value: 76.0 mm
